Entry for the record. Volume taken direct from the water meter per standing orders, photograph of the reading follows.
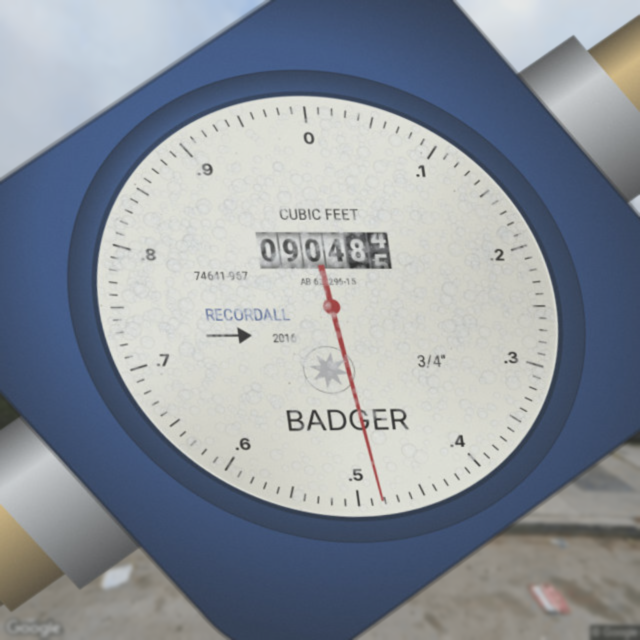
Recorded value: 90484.48 ft³
